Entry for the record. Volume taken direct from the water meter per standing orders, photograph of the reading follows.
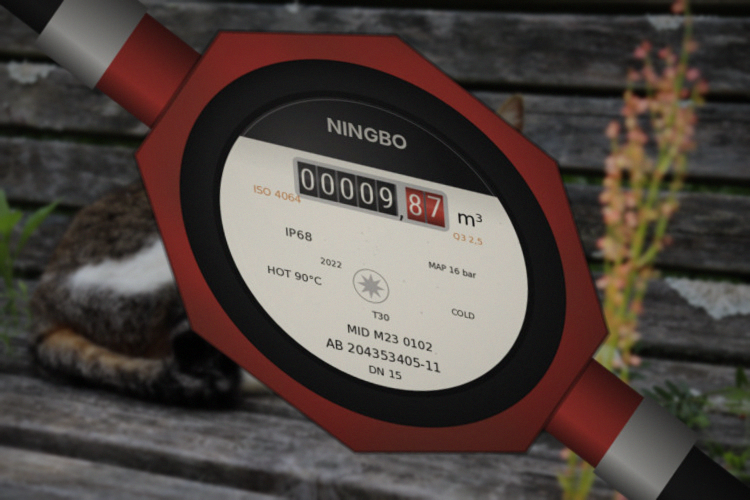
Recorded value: 9.87 m³
